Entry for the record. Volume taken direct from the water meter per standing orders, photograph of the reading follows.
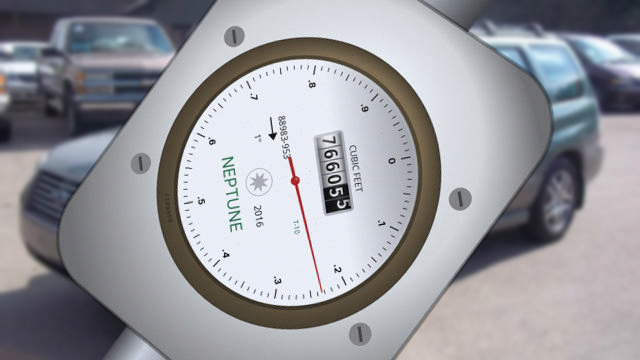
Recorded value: 766055.23 ft³
